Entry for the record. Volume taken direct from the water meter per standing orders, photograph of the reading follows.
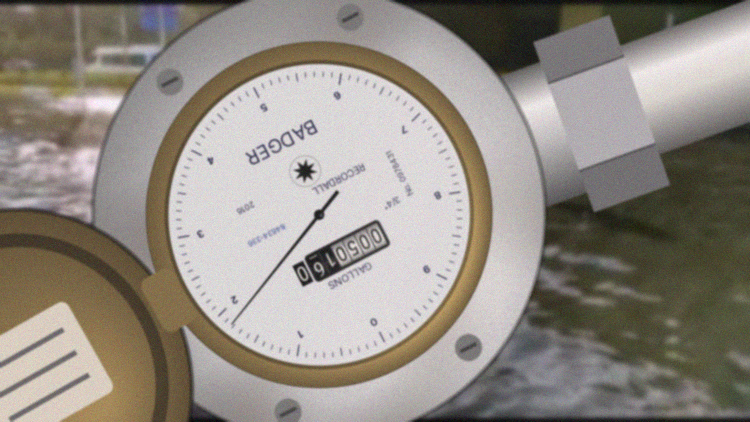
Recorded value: 50161.8 gal
